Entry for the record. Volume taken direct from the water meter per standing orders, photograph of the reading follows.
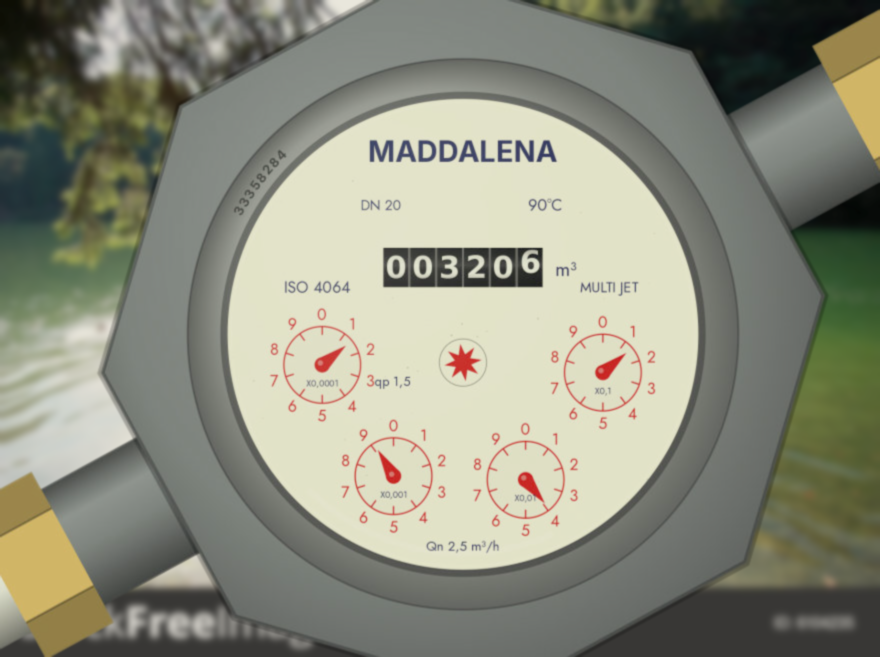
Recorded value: 3206.1391 m³
